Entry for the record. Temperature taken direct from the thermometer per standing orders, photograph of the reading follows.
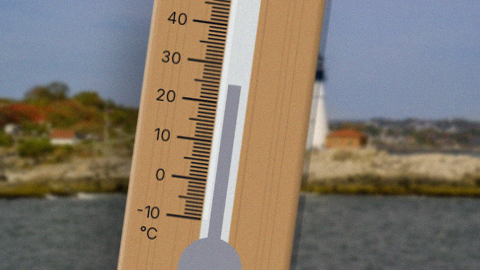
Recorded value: 25 °C
